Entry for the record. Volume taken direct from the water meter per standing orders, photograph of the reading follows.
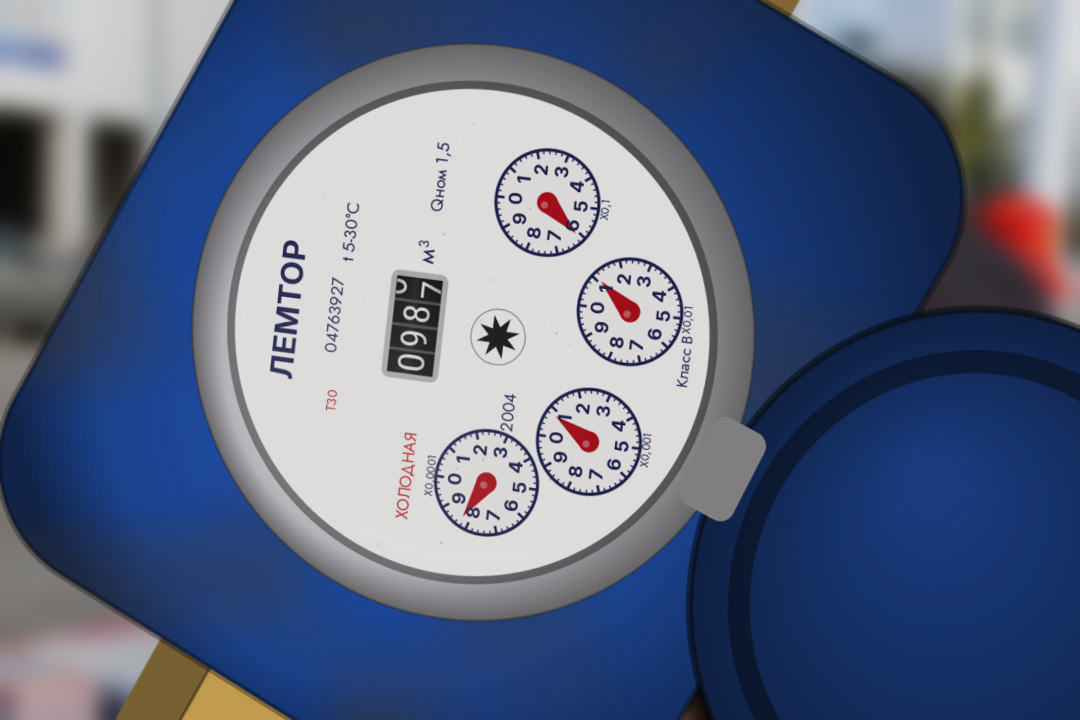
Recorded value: 986.6108 m³
